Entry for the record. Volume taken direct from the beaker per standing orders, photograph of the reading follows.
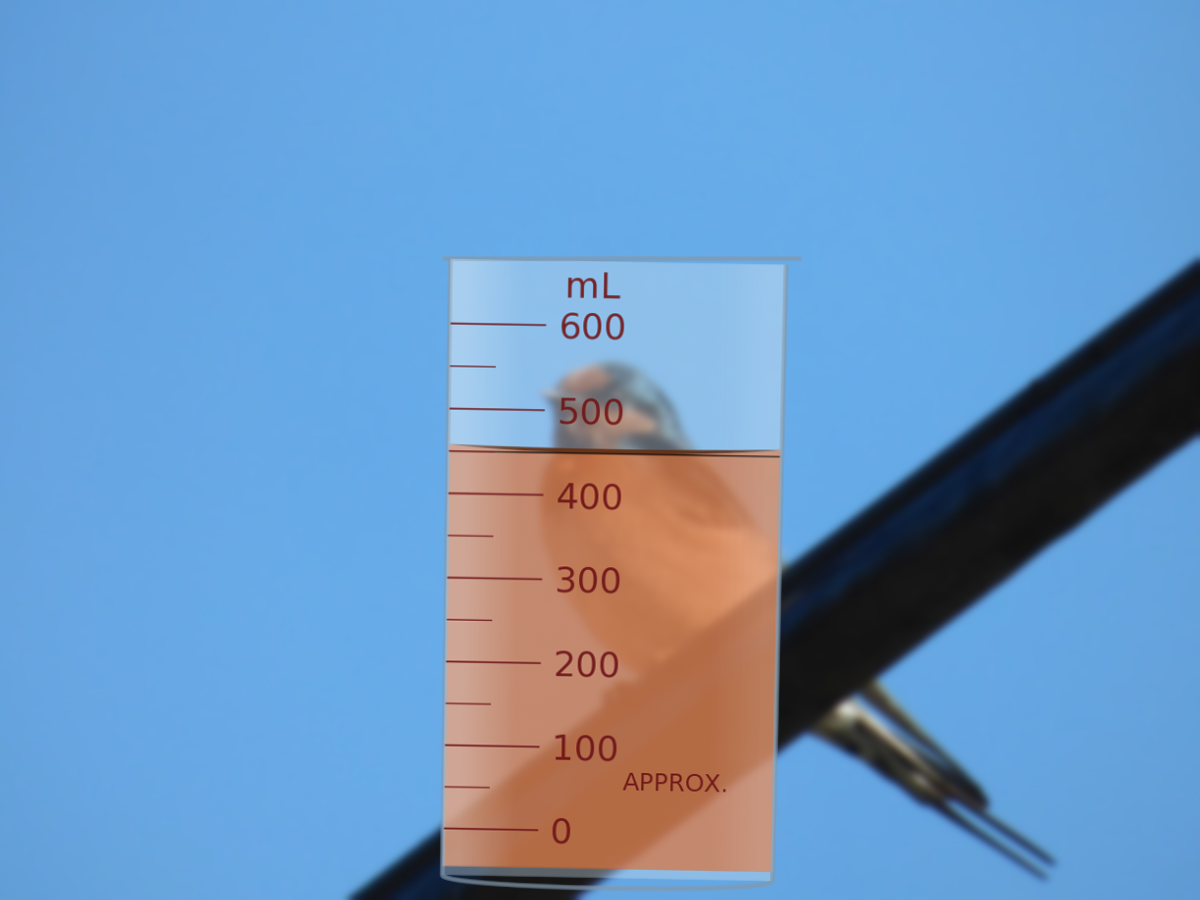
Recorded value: 450 mL
